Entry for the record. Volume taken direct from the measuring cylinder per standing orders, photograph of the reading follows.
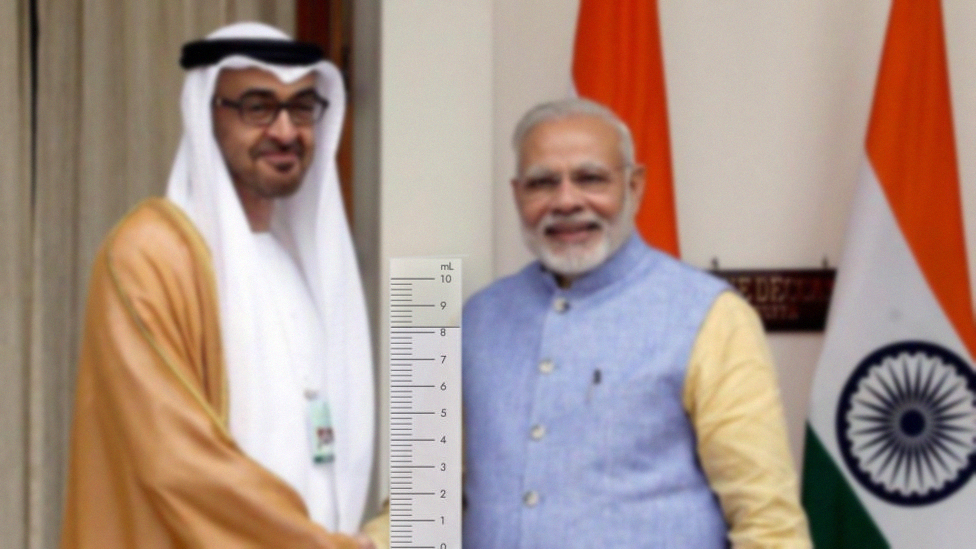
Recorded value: 8.2 mL
